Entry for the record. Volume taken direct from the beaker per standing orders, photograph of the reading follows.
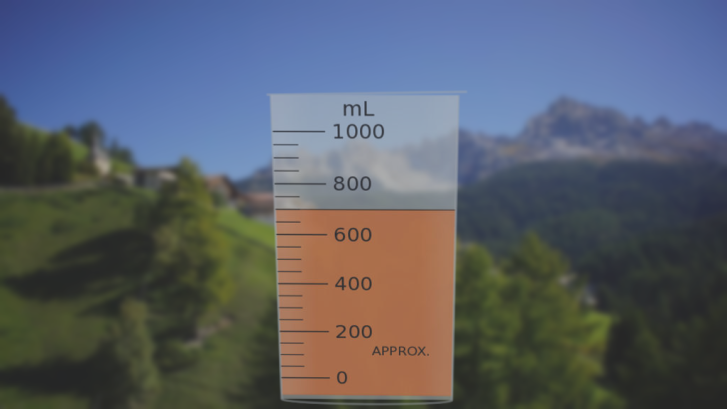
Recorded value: 700 mL
